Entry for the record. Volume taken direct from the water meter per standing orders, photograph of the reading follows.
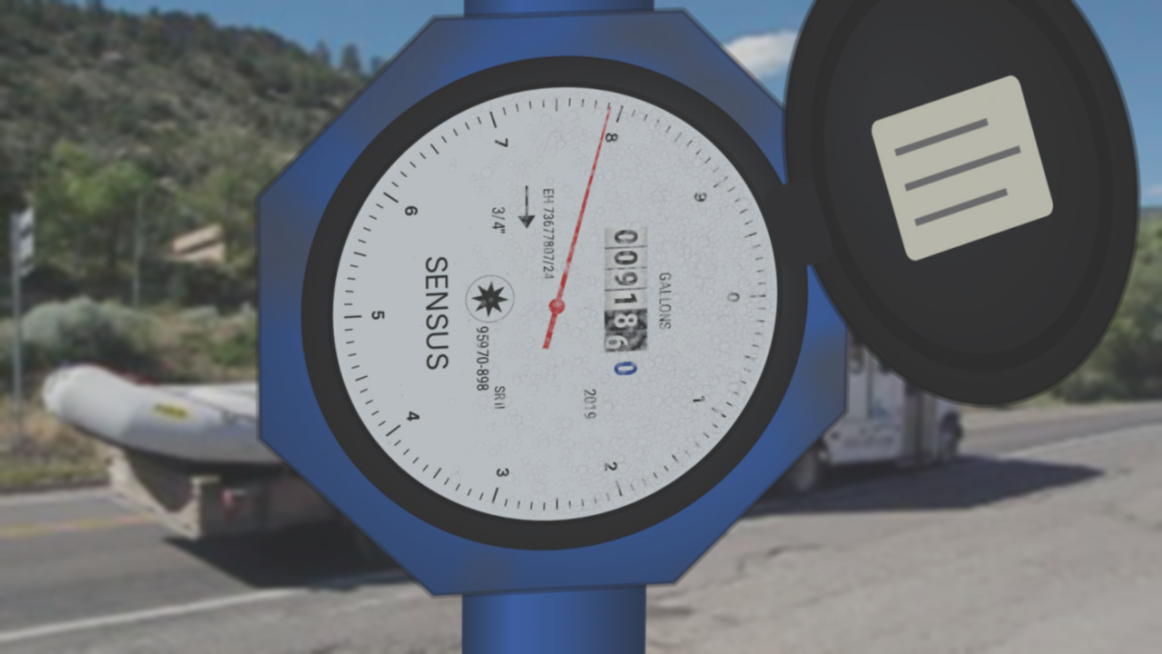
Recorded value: 91857.9 gal
